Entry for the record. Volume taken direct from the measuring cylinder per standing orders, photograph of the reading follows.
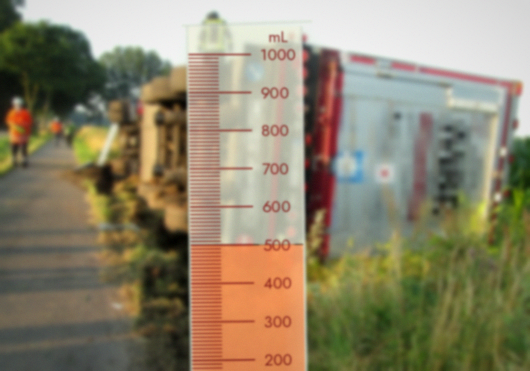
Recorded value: 500 mL
